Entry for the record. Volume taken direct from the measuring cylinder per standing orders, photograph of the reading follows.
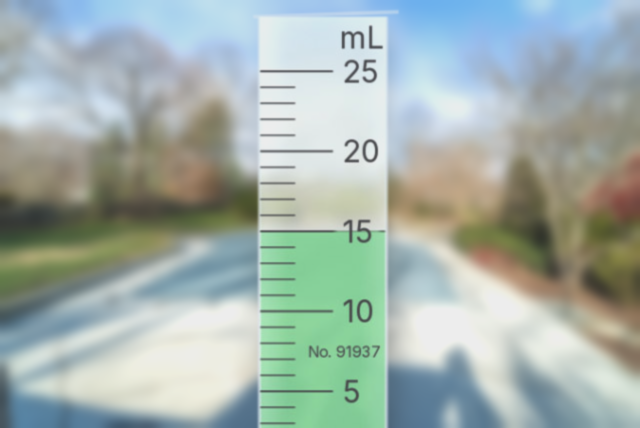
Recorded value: 15 mL
